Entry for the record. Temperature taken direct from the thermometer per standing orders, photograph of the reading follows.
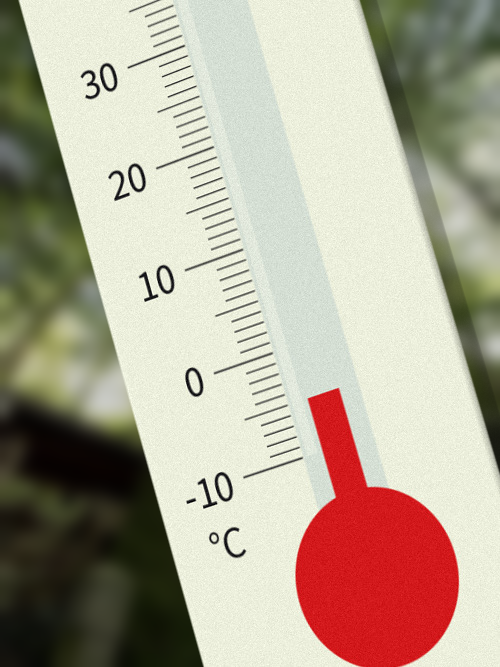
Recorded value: -5 °C
